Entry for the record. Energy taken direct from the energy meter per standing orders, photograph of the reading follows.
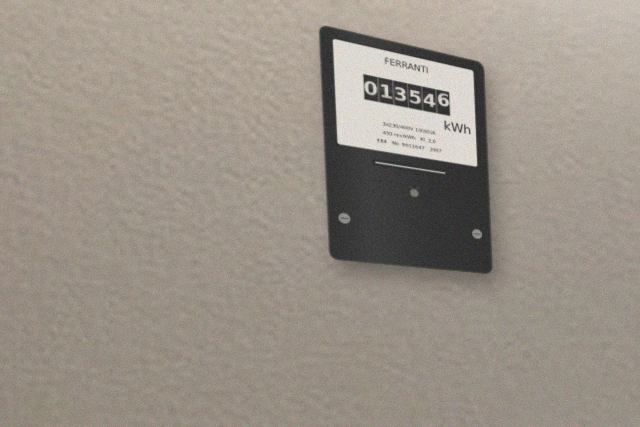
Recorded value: 13546 kWh
